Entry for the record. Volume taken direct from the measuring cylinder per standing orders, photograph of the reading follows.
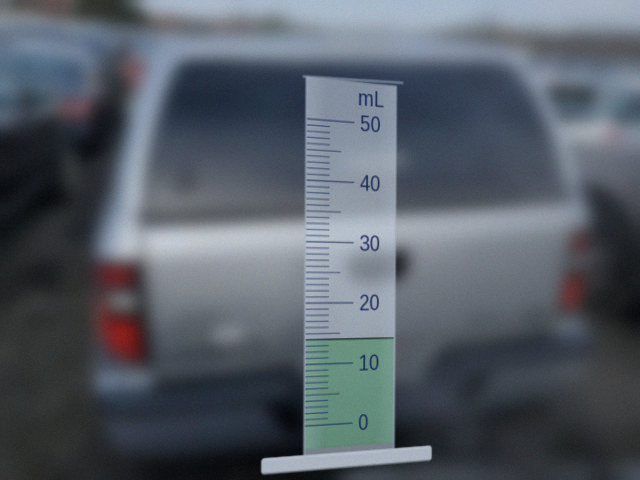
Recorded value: 14 mL
